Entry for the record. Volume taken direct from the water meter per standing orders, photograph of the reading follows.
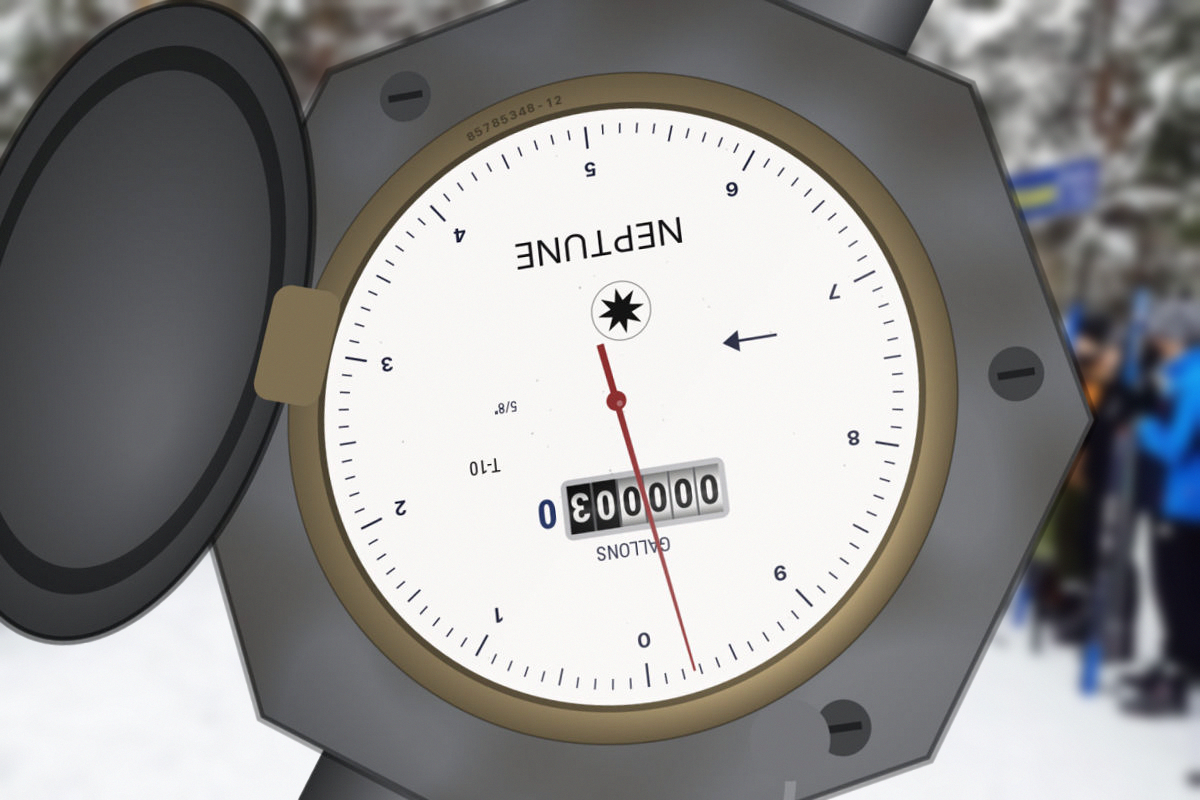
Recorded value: 29.7 gal
